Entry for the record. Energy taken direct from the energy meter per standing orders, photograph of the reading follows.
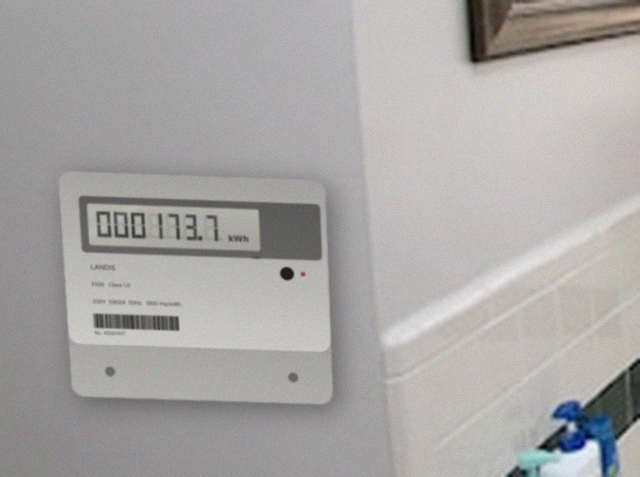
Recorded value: 173.7 kWh
